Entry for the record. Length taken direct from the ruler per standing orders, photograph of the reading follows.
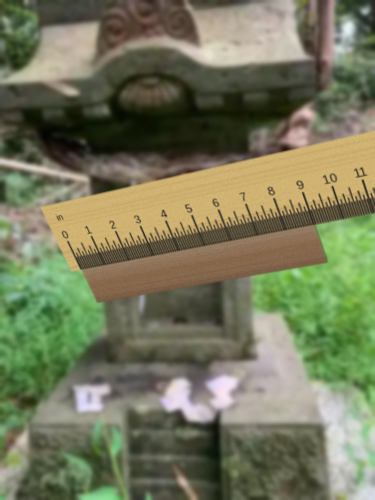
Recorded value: 9 in
